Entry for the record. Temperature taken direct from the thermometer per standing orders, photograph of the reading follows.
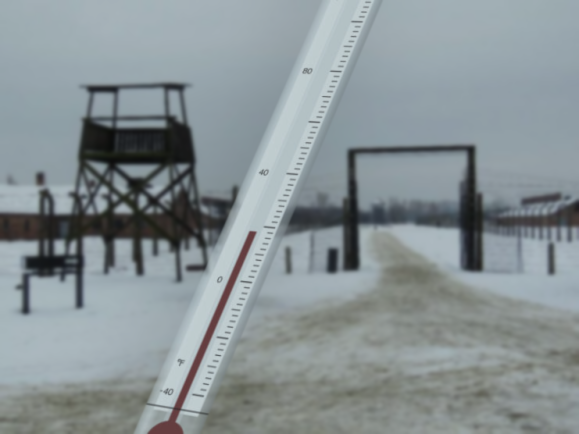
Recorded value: 18 °F
